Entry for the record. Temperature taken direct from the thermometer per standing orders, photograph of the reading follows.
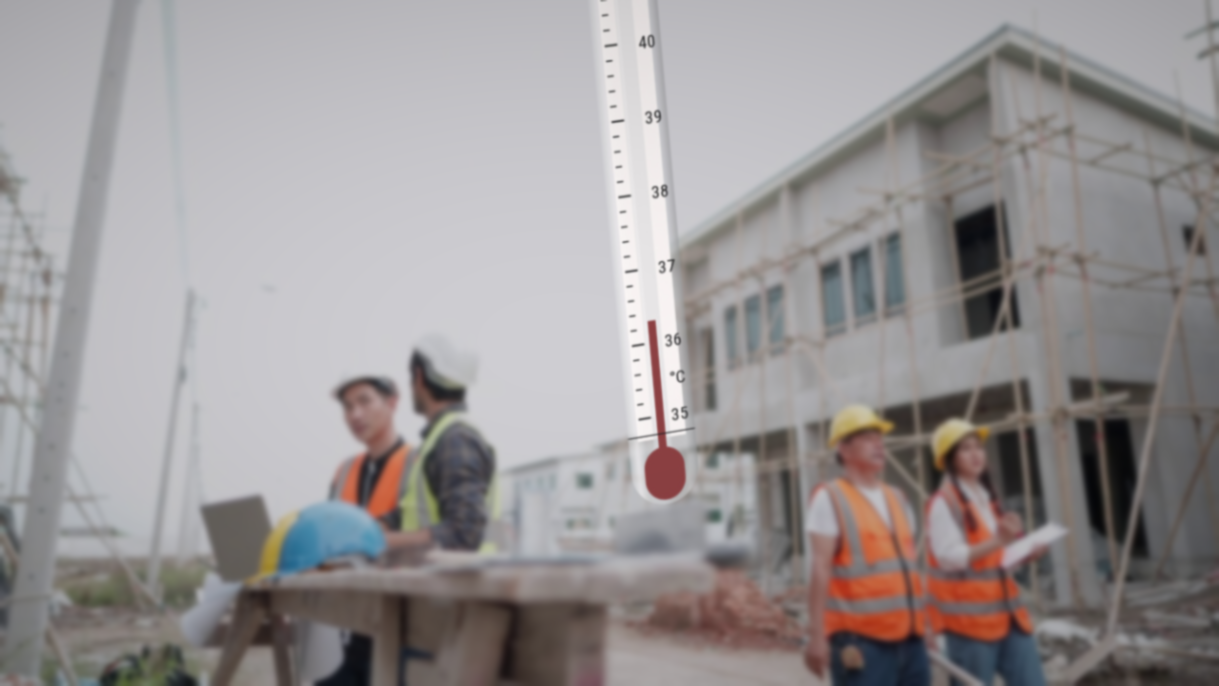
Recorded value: 36.3 °C
